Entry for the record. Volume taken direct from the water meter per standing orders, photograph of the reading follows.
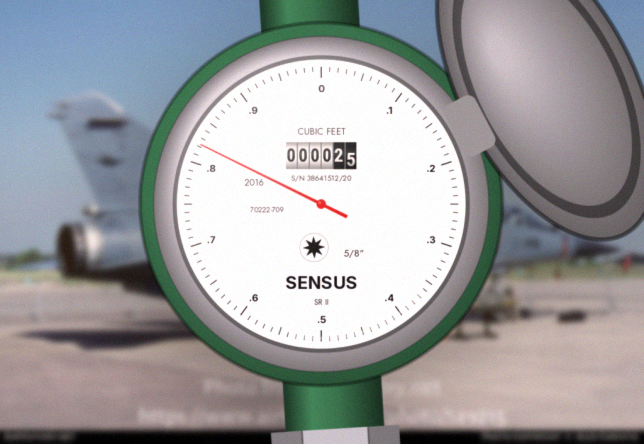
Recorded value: 24.82 ft³
